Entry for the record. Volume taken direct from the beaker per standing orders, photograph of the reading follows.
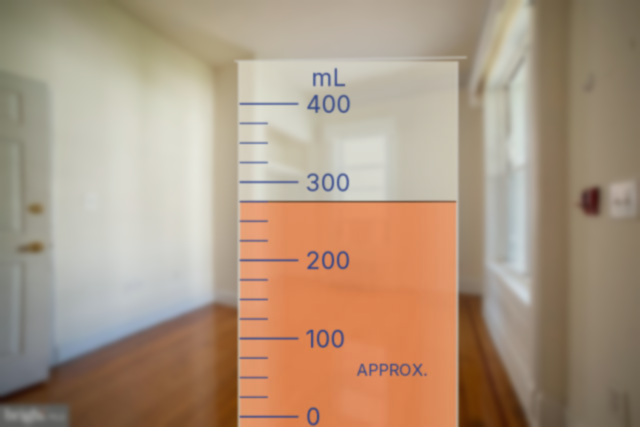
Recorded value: 275 mL
